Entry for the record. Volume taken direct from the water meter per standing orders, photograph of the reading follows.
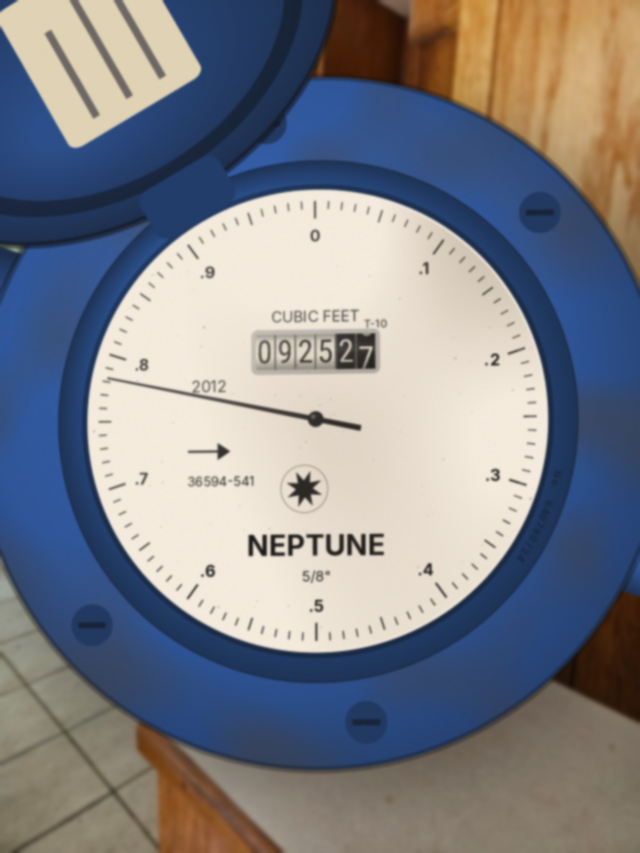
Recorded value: 92526.78 ft³
